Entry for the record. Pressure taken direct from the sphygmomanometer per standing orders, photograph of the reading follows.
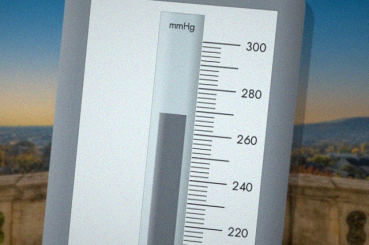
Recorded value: 268 mmHg
